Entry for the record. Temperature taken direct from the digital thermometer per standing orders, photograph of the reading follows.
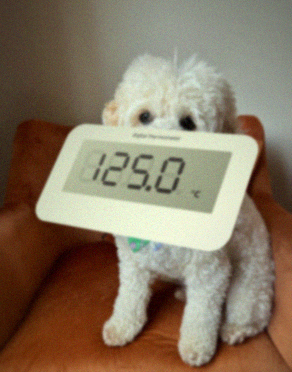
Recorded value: 125.0 °C
